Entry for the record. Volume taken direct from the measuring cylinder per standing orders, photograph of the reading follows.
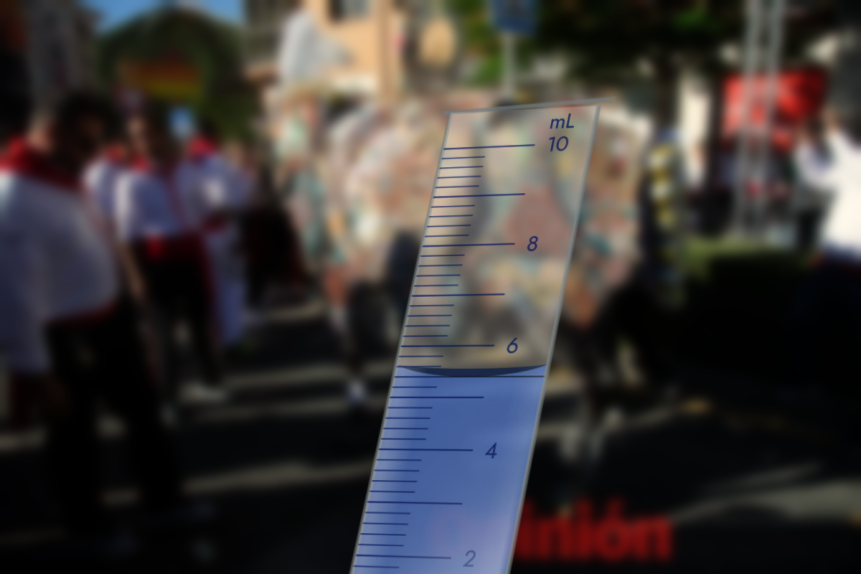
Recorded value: 5.4 mL
